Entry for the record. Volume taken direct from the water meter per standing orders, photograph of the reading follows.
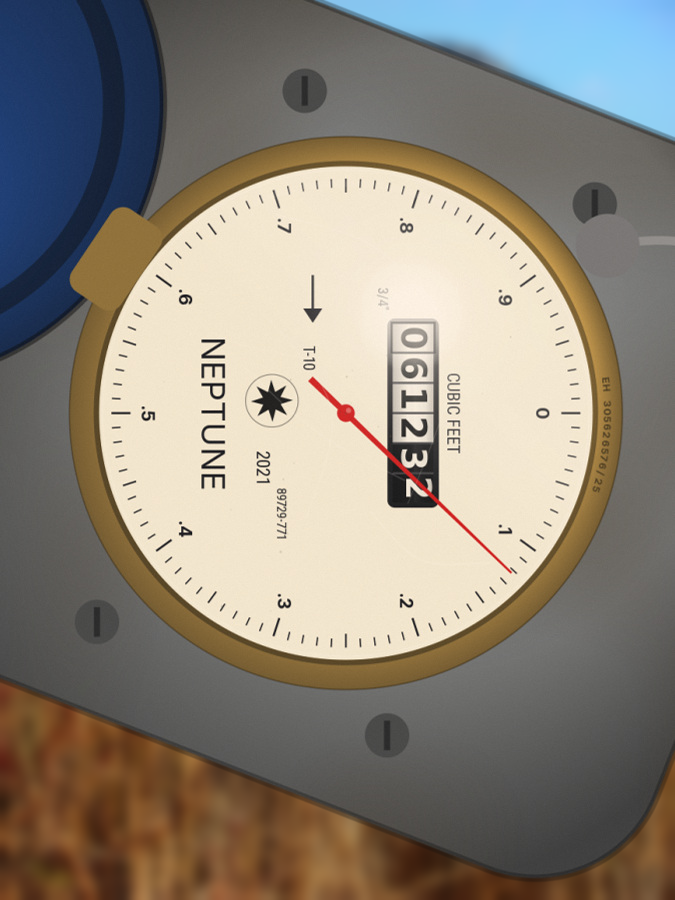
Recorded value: 61232.12 ft³
